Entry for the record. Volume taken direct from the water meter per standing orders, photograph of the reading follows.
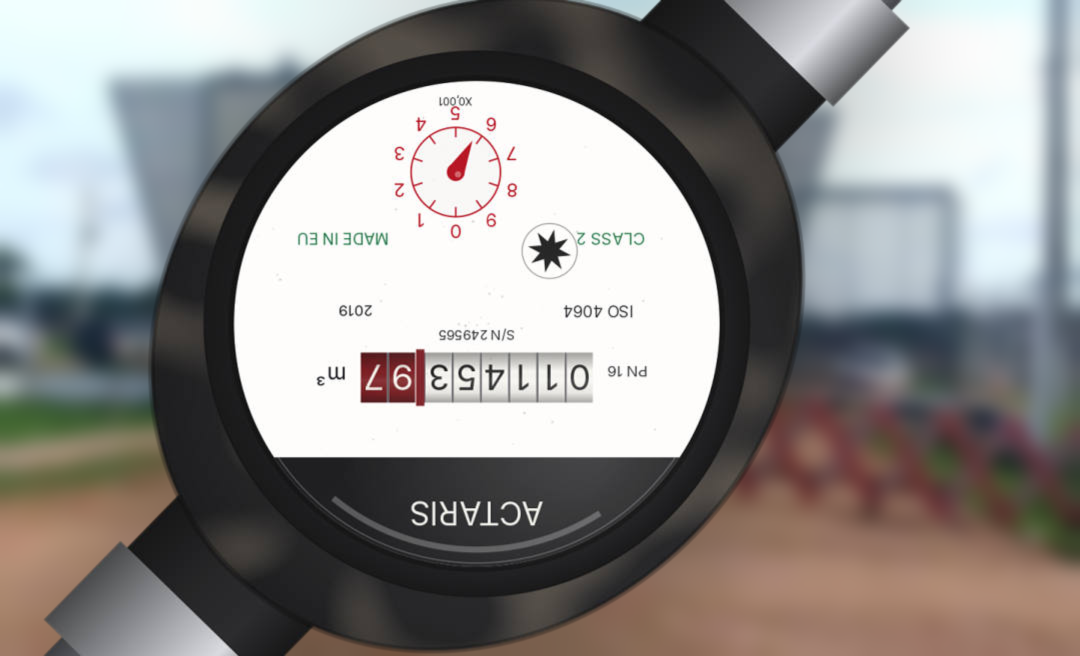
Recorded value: 11453.975 m³
